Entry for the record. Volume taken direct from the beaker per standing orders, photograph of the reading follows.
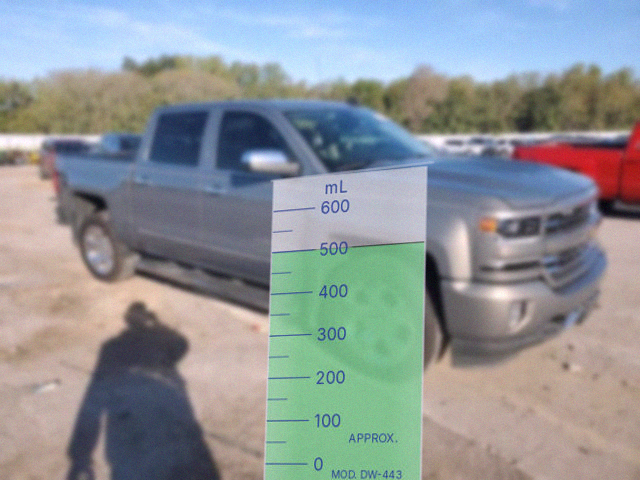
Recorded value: 500 mL
